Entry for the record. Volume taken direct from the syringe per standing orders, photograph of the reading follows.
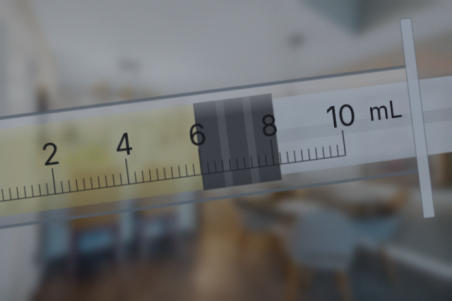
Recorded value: 6 mL
